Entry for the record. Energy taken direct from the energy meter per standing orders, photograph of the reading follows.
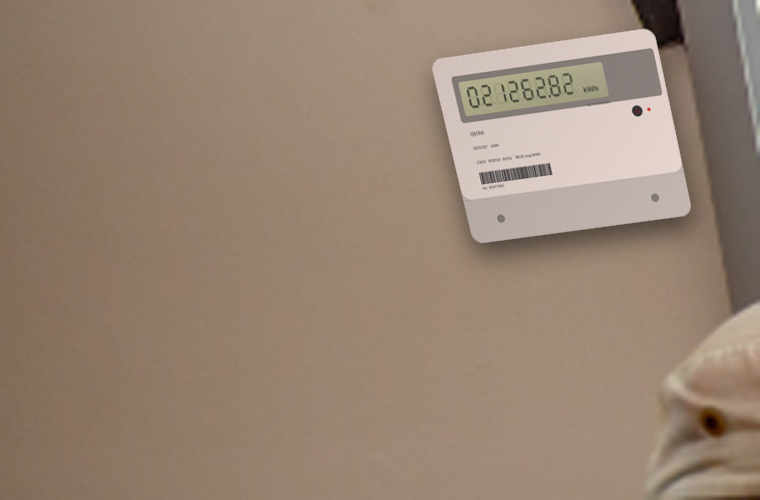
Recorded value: 21262.82 kWh
